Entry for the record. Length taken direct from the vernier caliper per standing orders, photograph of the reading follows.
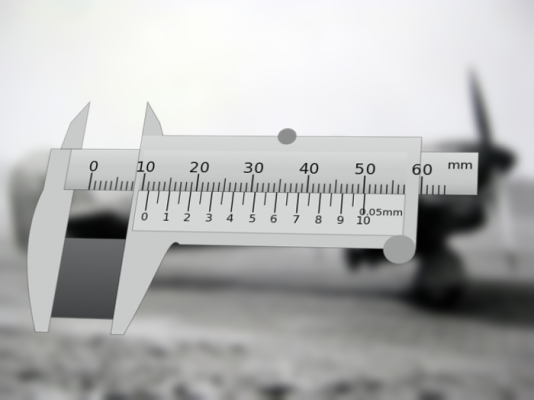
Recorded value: 11.2 mm
